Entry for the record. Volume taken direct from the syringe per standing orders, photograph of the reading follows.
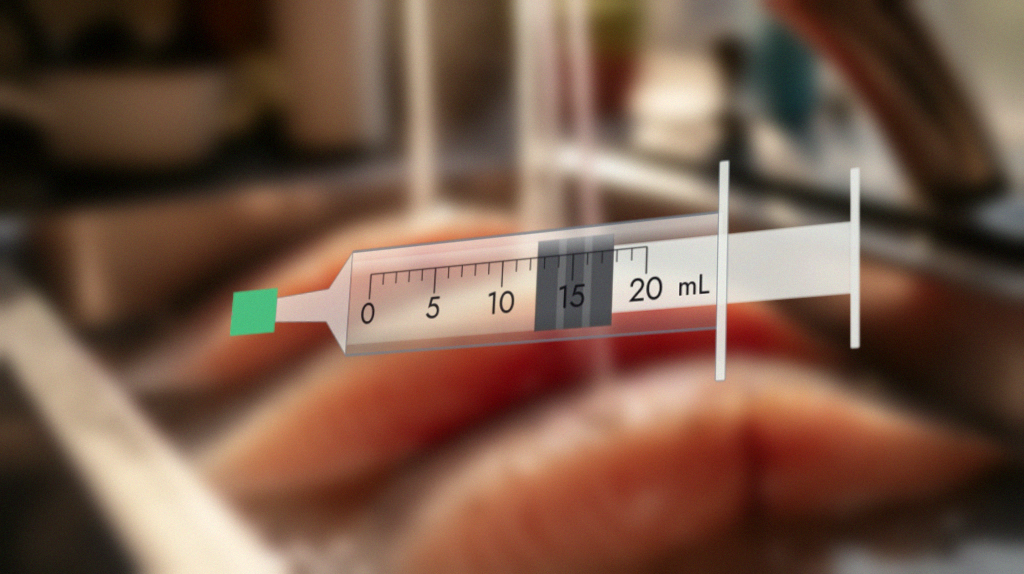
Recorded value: 12.5 mL
